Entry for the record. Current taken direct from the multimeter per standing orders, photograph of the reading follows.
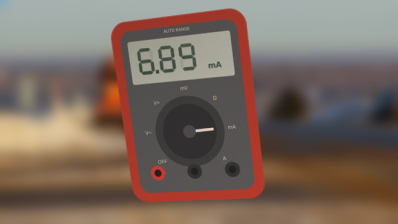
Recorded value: 6.89 mA
